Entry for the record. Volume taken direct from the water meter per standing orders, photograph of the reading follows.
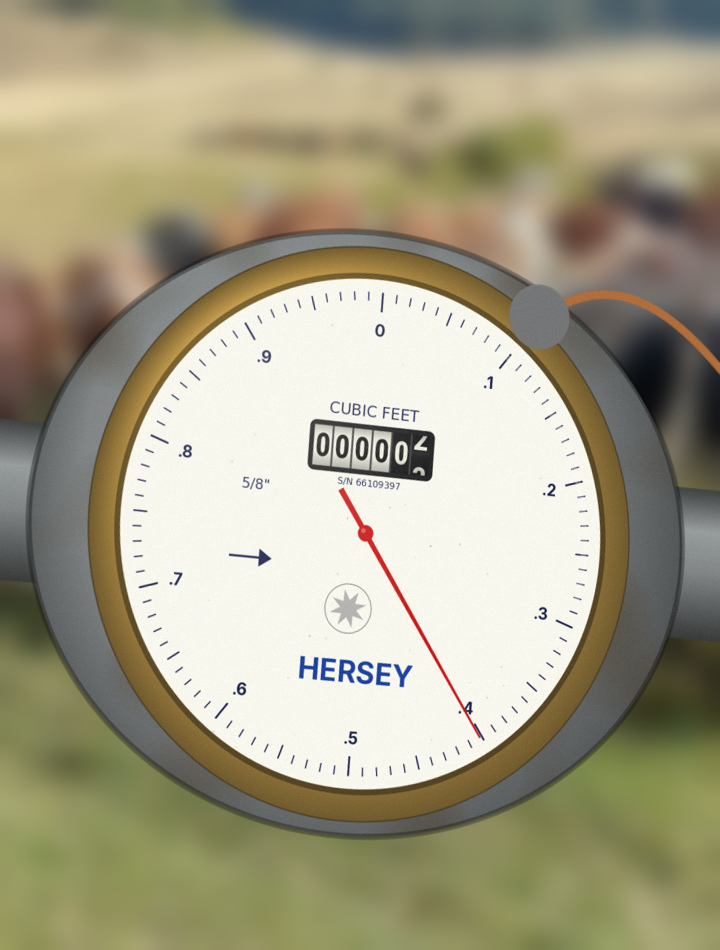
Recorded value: 2.40 ft³
